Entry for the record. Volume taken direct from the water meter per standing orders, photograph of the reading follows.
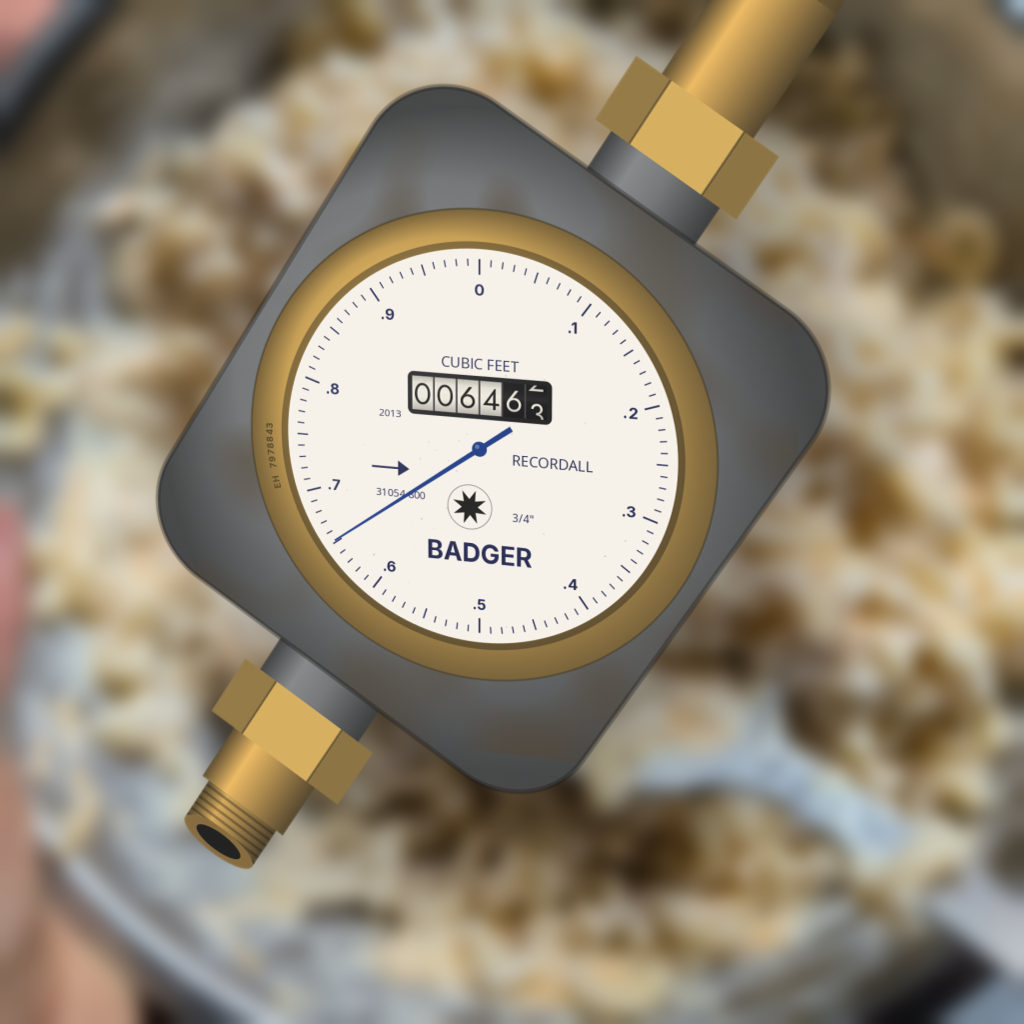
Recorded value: 6462.65 ft³
